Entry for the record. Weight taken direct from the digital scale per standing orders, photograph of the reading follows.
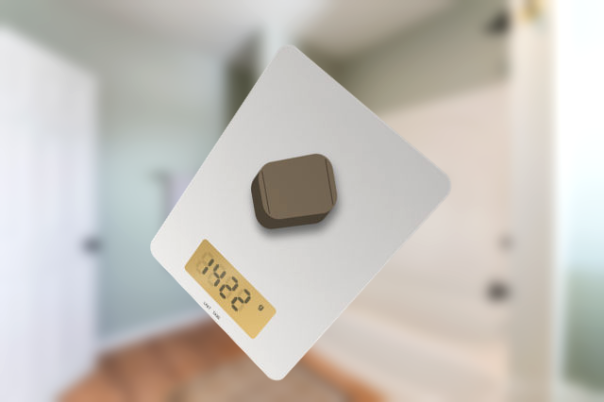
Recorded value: 1422 g
